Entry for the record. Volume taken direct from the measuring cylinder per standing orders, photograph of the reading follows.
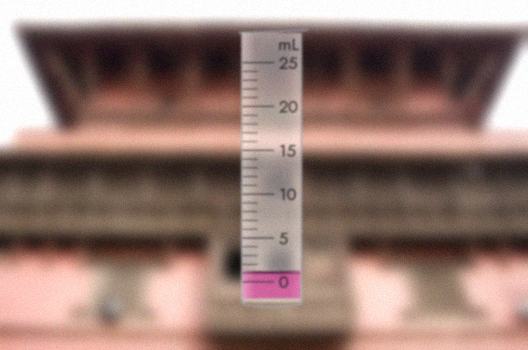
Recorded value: 1 mL
